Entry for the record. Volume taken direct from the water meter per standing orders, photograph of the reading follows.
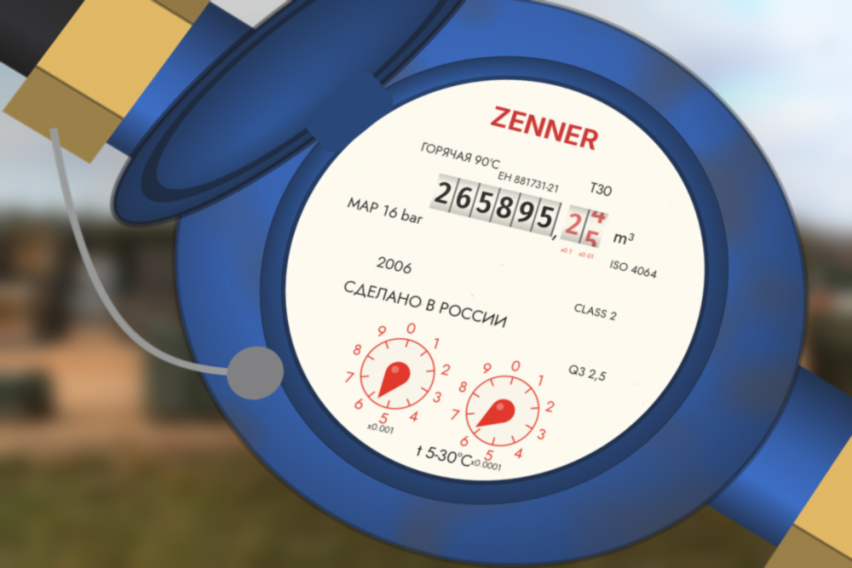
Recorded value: 265895.2456 m³
